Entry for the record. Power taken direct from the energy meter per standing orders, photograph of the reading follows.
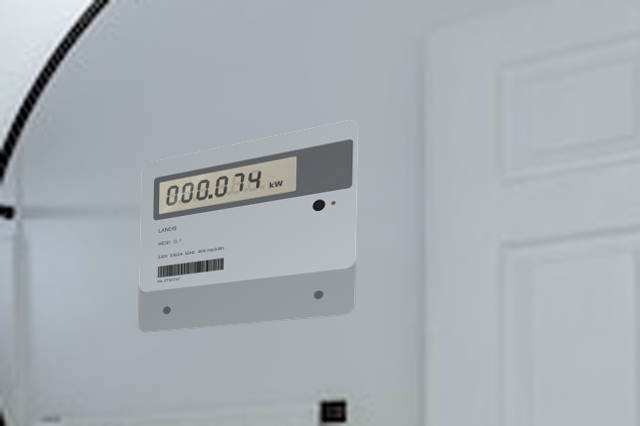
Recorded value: 0.074 kW
